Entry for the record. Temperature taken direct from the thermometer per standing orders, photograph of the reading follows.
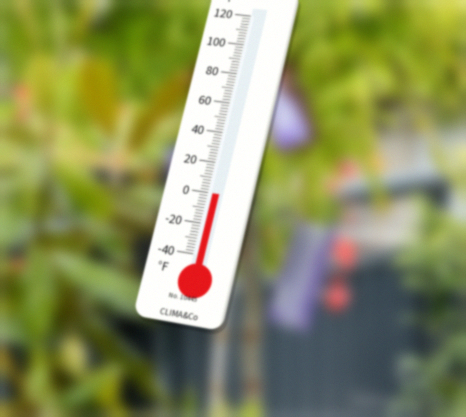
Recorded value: 0 °F
